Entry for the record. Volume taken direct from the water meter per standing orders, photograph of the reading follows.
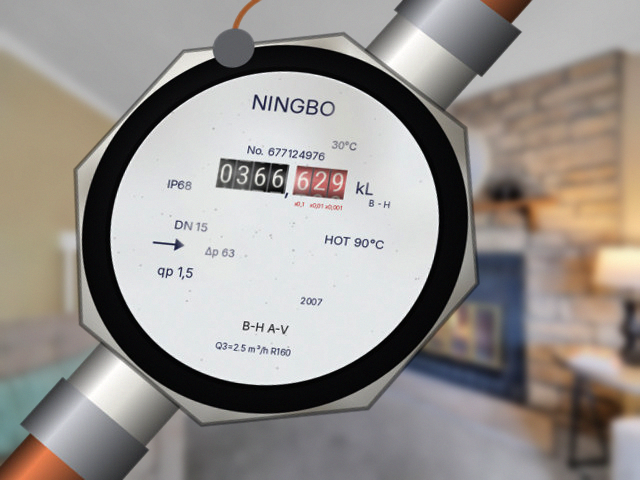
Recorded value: 366.629 kL
